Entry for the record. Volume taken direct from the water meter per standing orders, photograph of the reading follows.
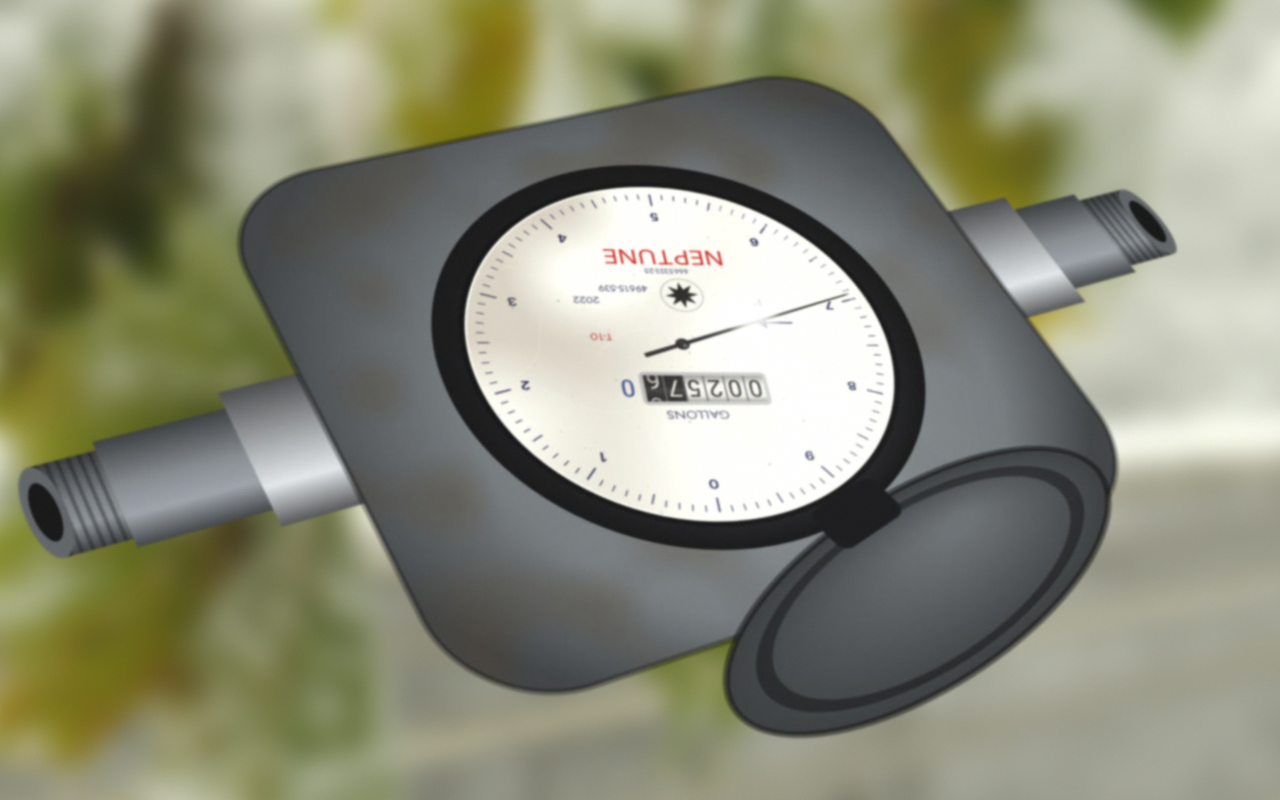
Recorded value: 25756.9 gal
